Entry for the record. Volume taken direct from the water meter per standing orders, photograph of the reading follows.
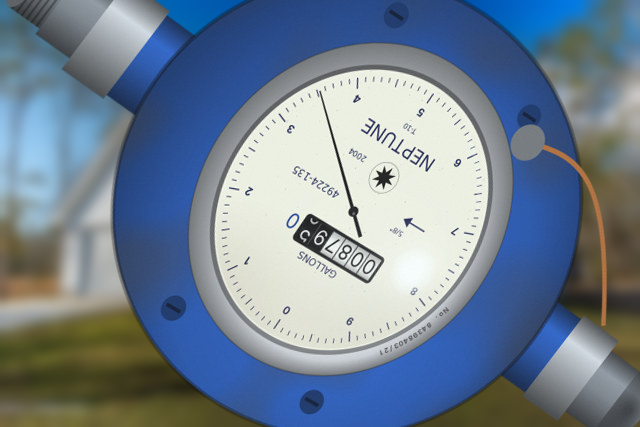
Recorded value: 87953.5 gal
